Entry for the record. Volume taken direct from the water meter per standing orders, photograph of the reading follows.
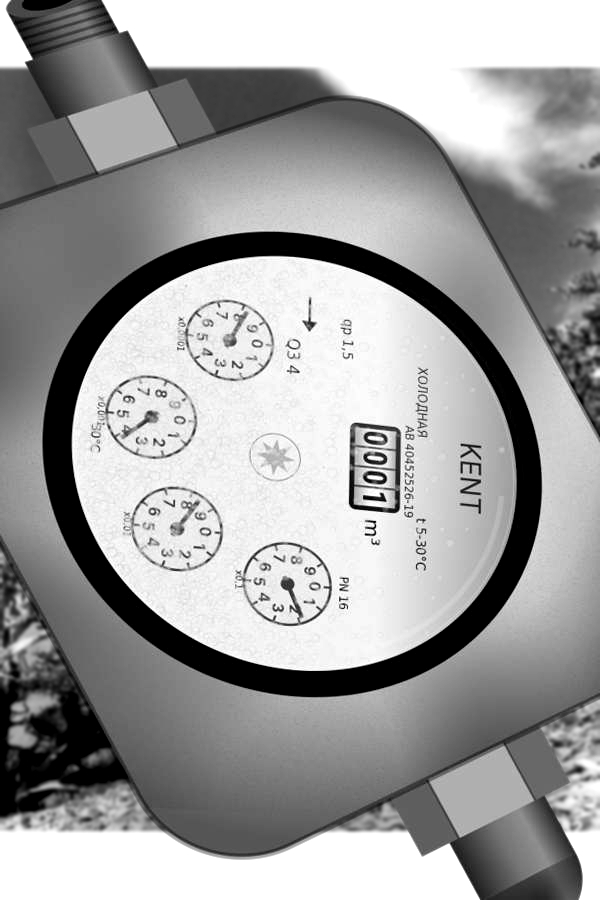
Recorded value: 1.1838 m³
